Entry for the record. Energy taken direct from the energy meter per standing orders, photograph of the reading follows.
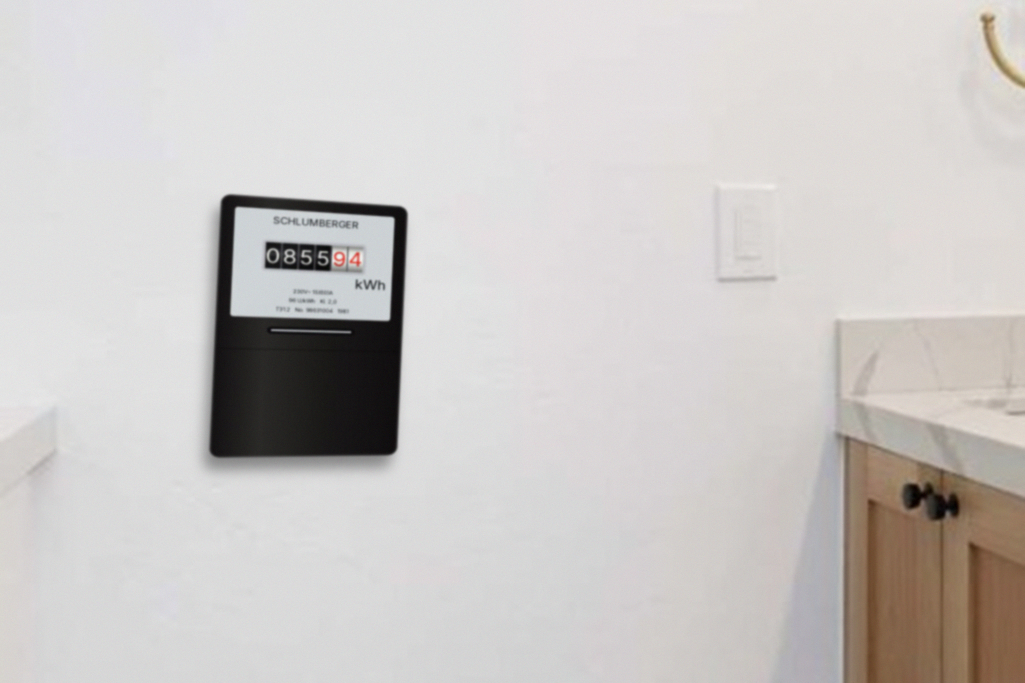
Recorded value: 855.94 kWh
